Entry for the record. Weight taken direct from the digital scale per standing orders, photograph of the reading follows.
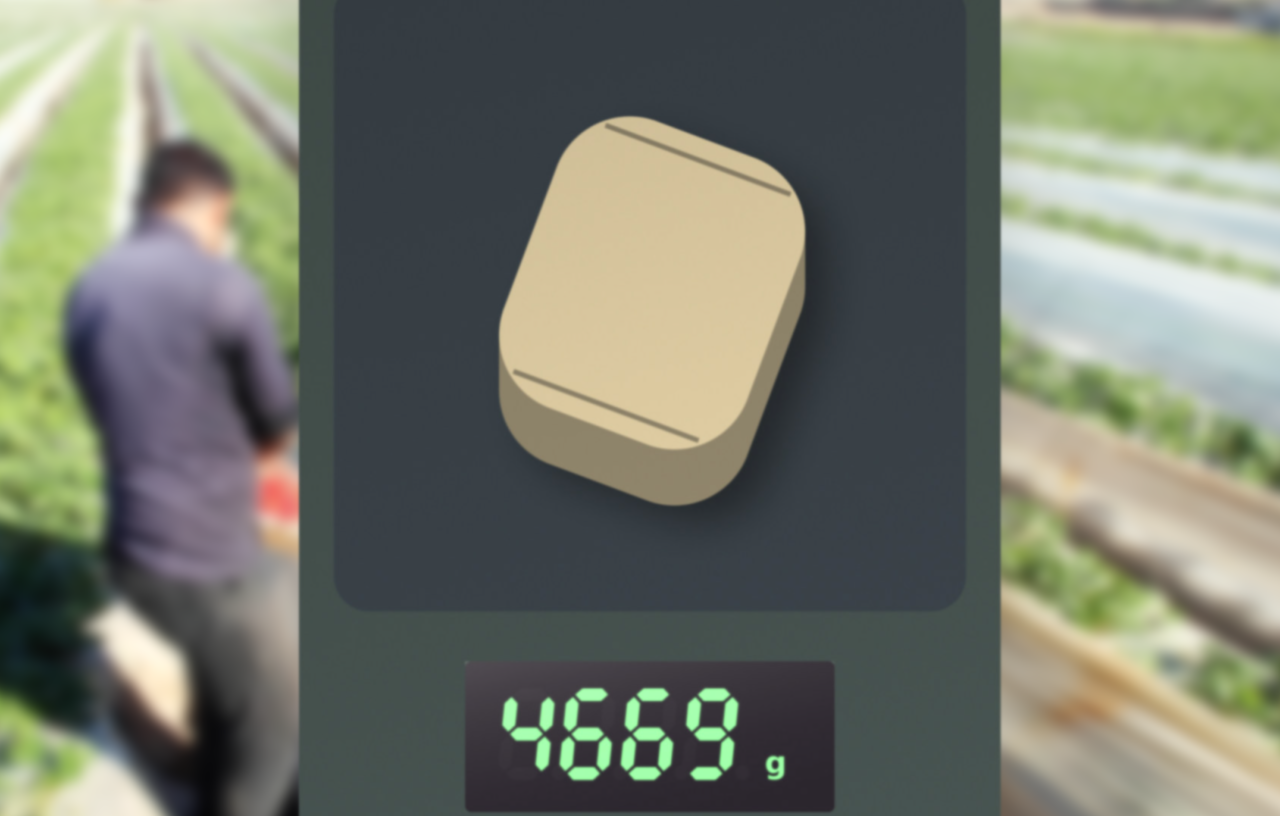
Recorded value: 4669 g
